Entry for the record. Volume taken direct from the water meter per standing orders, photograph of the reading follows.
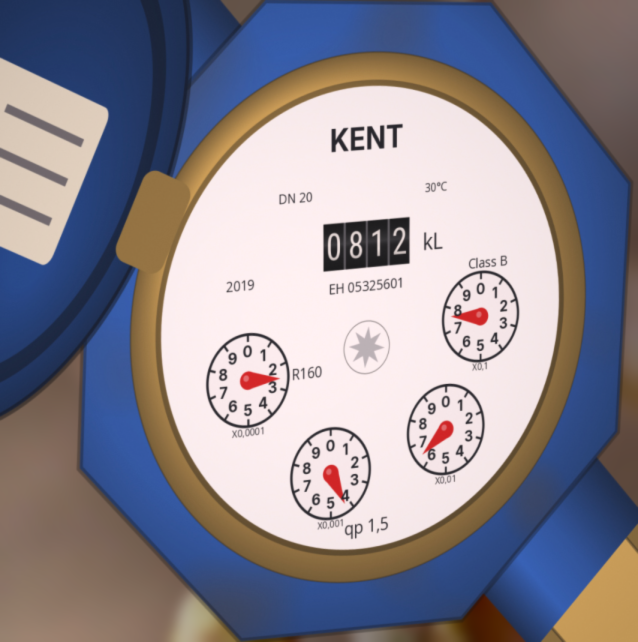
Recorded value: 812.7642 kL
